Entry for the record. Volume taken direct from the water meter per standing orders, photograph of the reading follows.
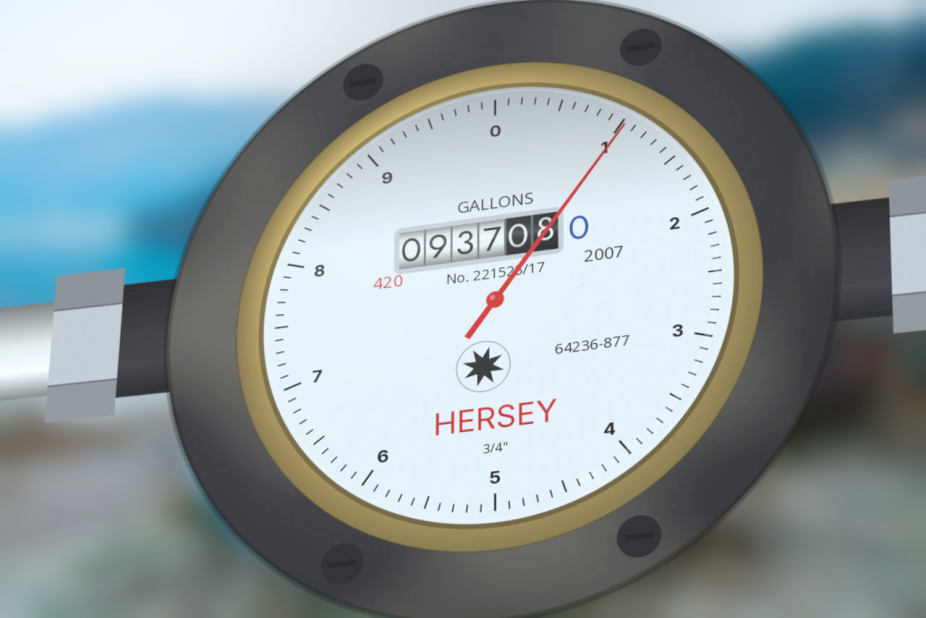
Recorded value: 937081.0 gal
